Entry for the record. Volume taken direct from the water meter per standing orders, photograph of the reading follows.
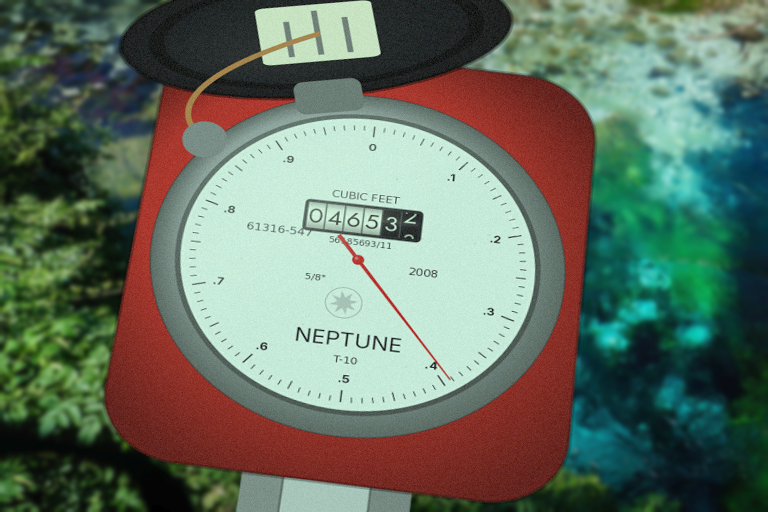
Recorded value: 46532.39 ft³
